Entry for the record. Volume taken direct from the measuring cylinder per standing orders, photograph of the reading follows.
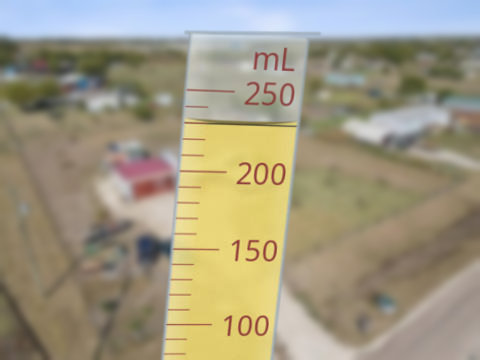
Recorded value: 230 mL
